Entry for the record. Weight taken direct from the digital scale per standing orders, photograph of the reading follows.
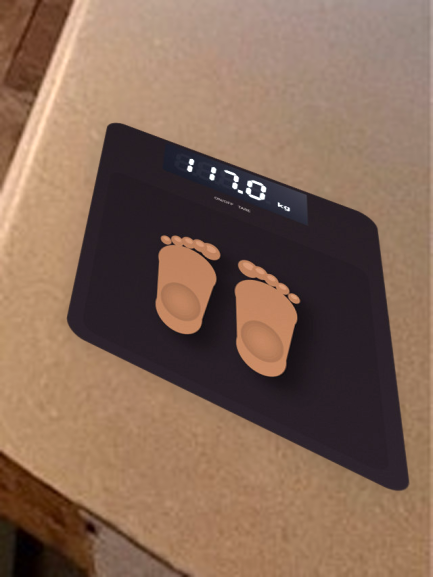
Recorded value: 117.0 kg
